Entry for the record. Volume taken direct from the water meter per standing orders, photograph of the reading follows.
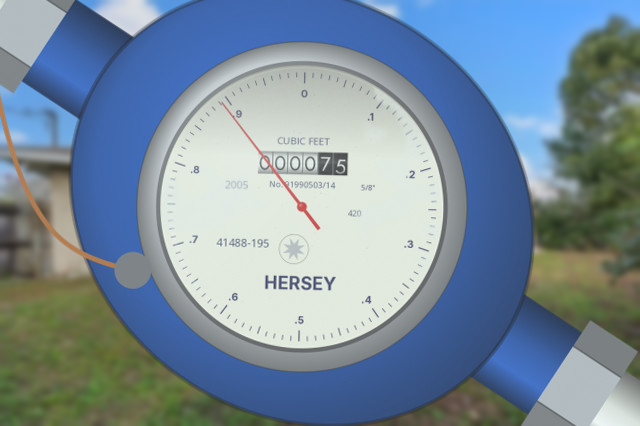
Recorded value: 74.89 ft³
